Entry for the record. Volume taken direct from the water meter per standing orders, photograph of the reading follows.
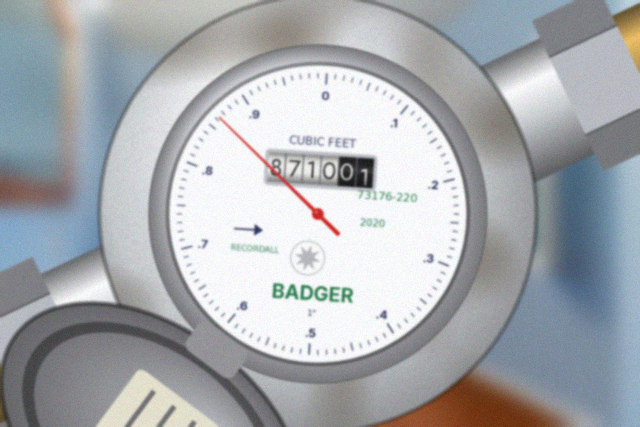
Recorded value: 871000.86 ft³
